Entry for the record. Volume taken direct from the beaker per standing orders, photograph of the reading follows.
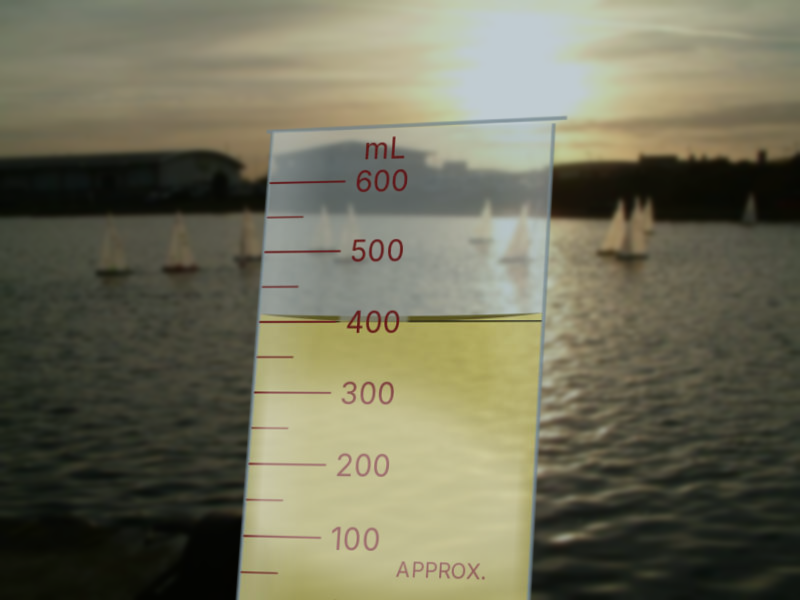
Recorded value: 400 mL
